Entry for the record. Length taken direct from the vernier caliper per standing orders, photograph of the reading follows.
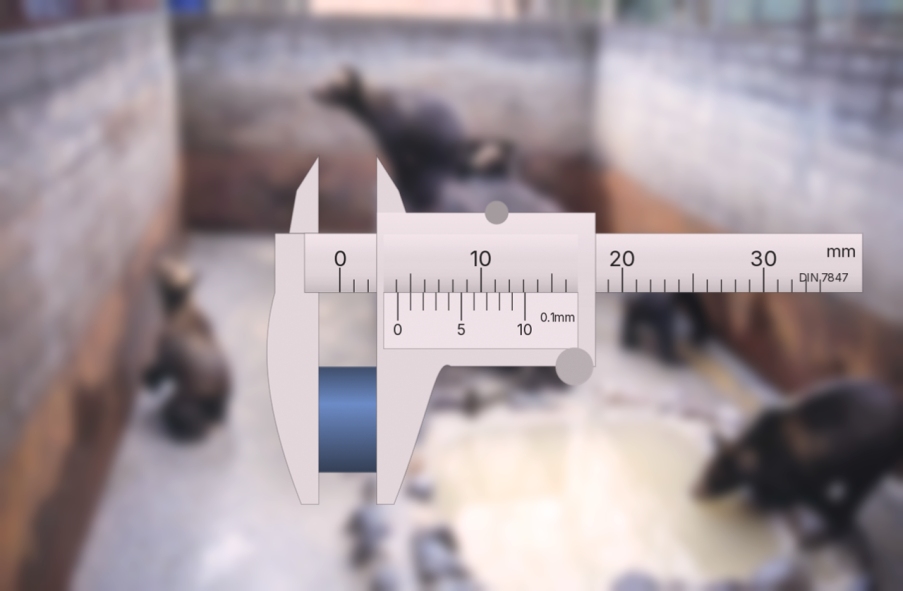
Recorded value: 4.1 mm
